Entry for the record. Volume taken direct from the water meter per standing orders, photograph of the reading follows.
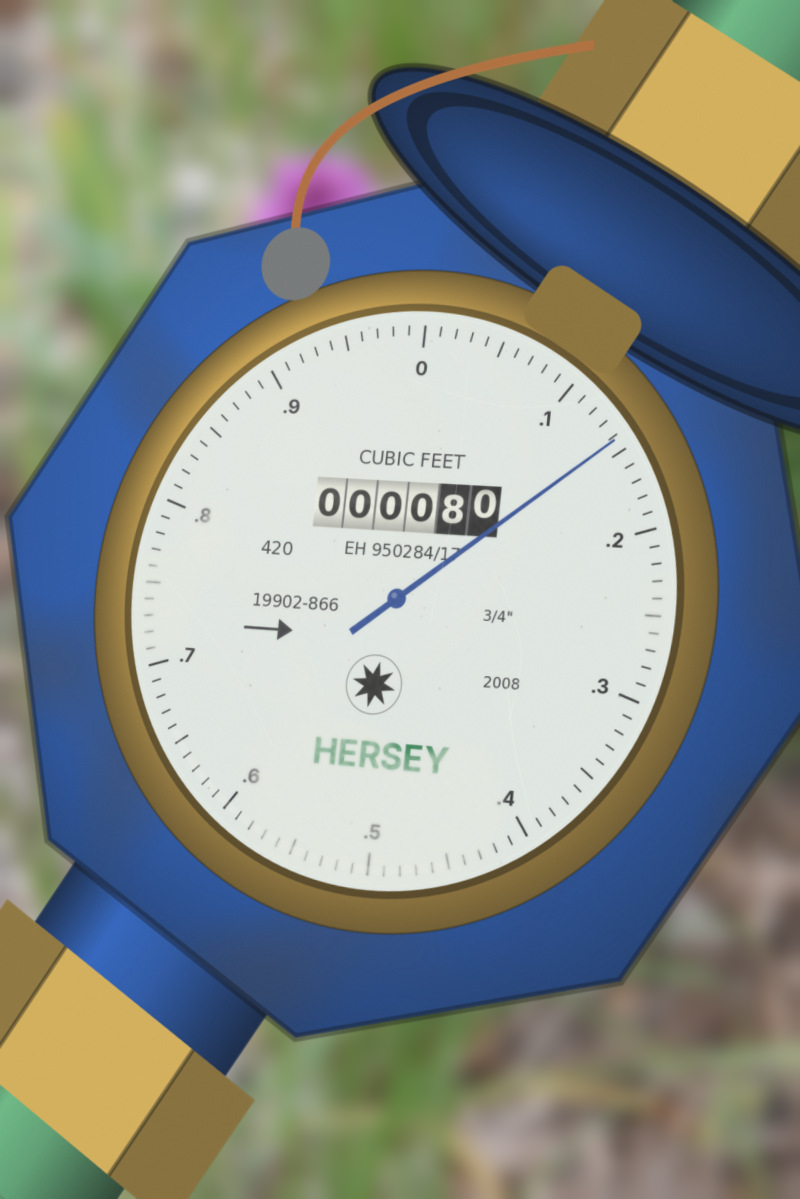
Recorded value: 80.14 ft³
